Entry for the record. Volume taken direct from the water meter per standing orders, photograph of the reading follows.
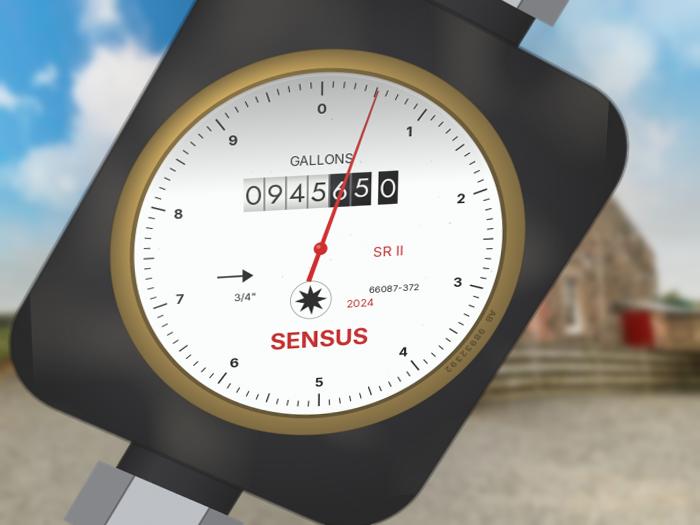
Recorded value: 945650.5 gal
